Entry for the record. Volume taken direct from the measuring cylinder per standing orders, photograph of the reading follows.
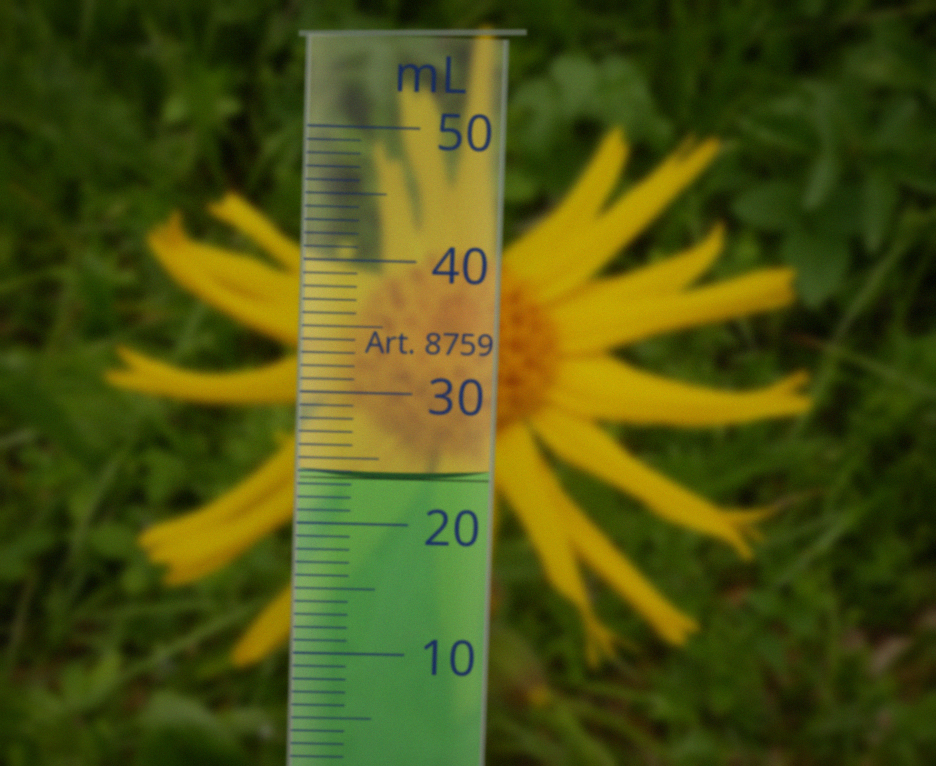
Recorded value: 23.5 mL
